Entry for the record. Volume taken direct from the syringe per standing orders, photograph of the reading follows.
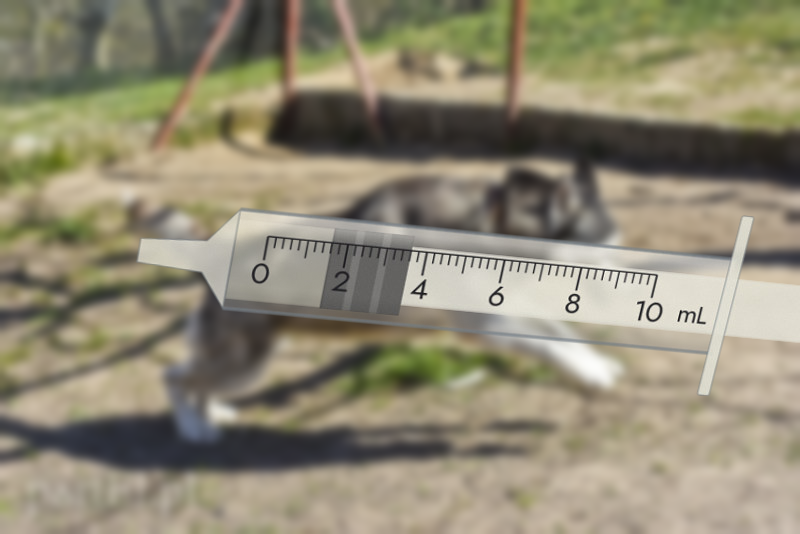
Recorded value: 1.6 mL
